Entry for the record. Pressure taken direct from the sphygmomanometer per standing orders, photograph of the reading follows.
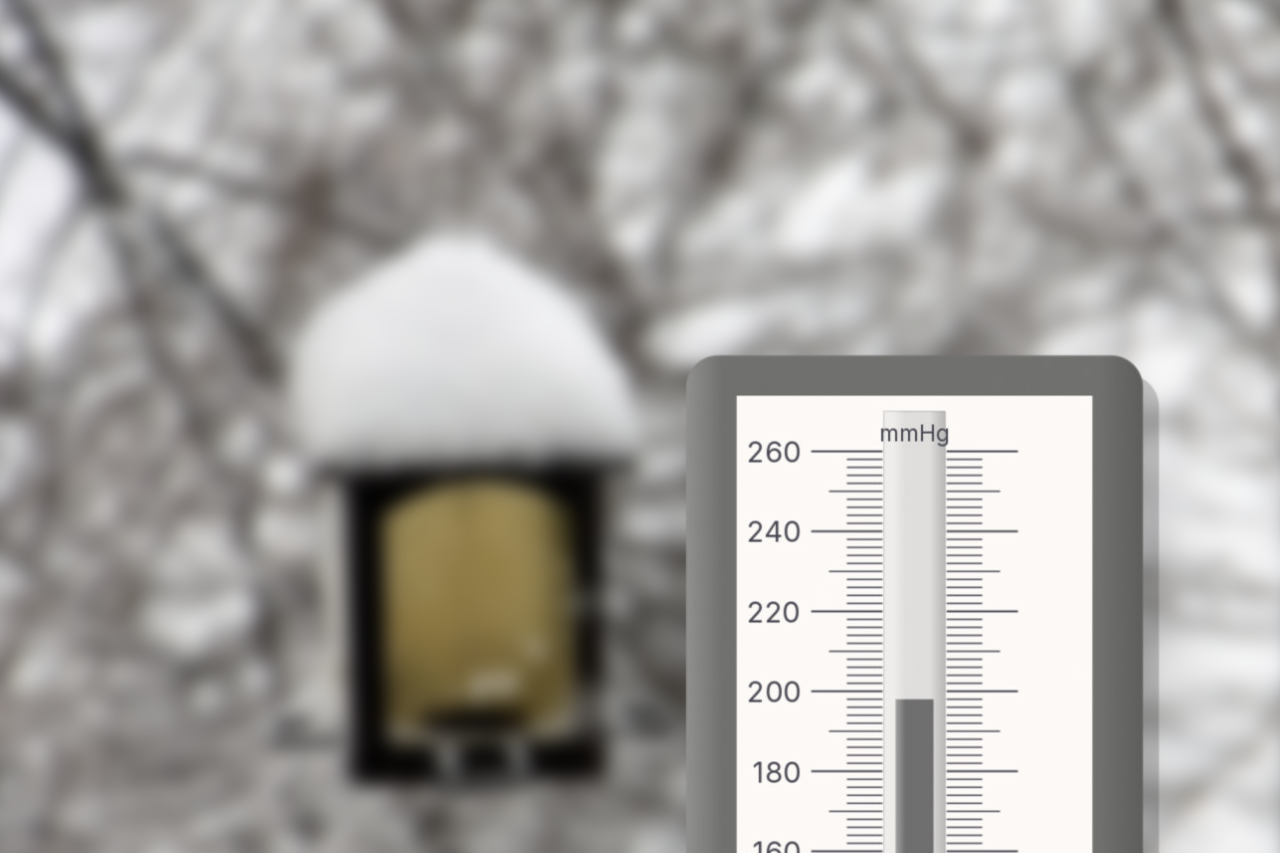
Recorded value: 198 mmHg
